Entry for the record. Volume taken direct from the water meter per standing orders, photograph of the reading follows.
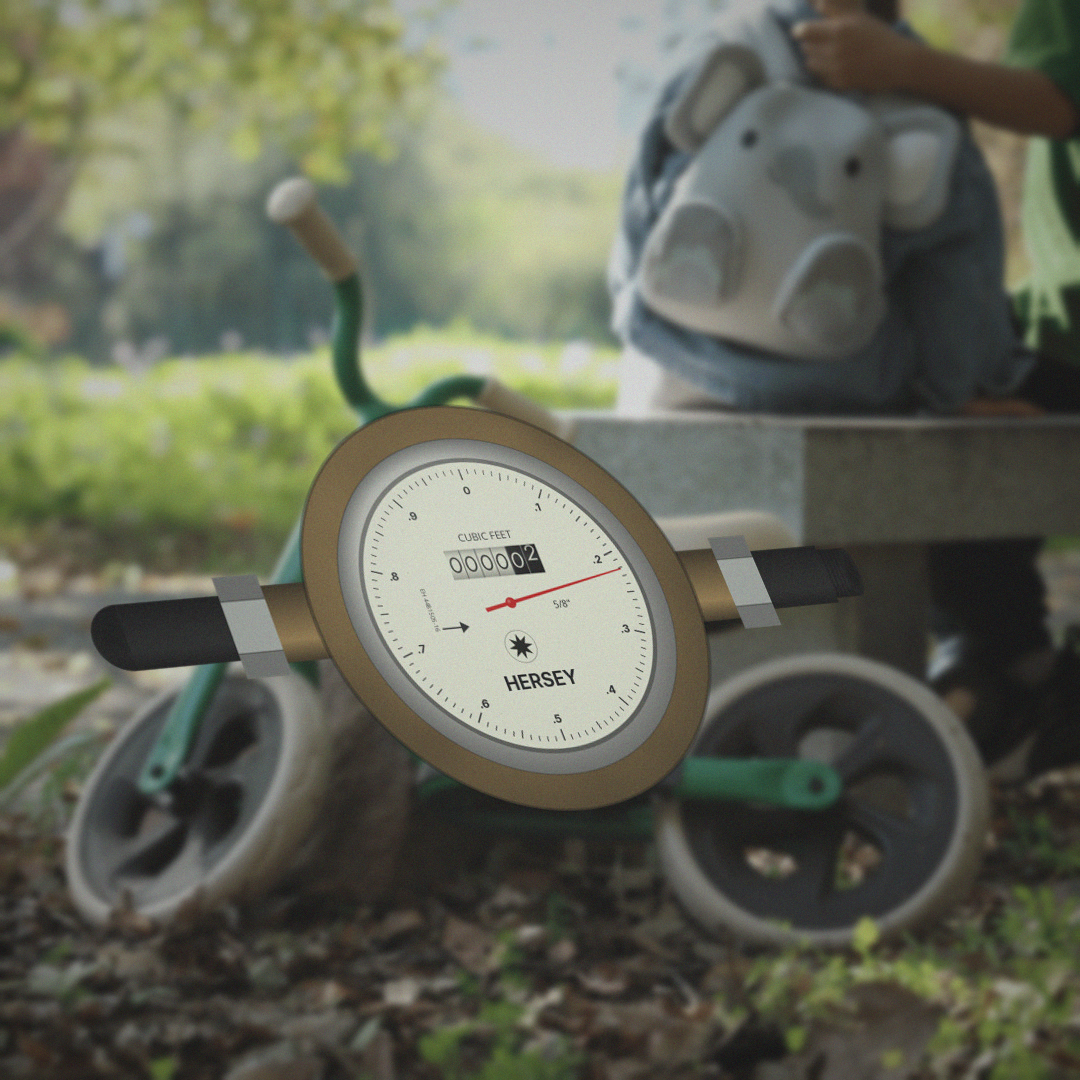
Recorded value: 2.22 ft³
